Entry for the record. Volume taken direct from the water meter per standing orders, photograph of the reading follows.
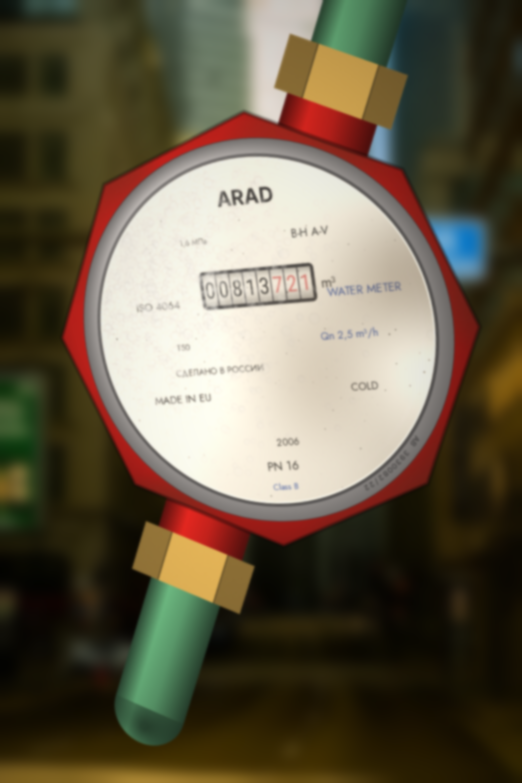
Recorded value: 813.721 m³
